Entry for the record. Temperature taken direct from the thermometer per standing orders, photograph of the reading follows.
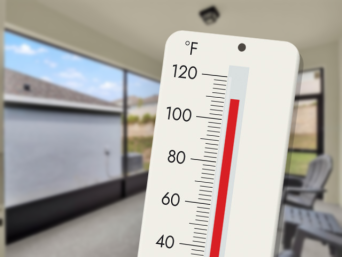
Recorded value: 110 °F
